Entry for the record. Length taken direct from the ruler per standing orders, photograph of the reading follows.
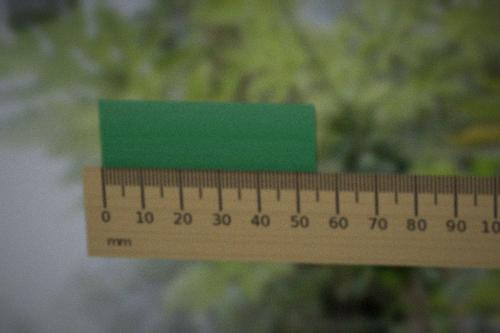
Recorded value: 55 mm
